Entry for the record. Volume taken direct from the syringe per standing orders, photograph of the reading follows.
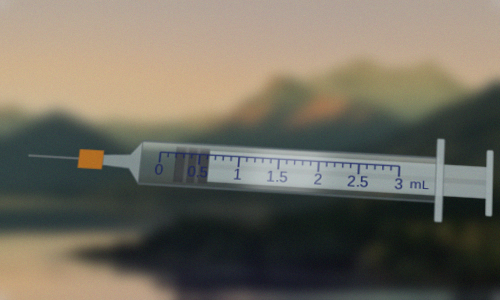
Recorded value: 0.2 mL
